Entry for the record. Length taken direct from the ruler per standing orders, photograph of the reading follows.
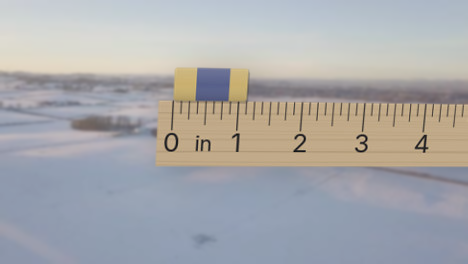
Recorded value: 1.125 in
